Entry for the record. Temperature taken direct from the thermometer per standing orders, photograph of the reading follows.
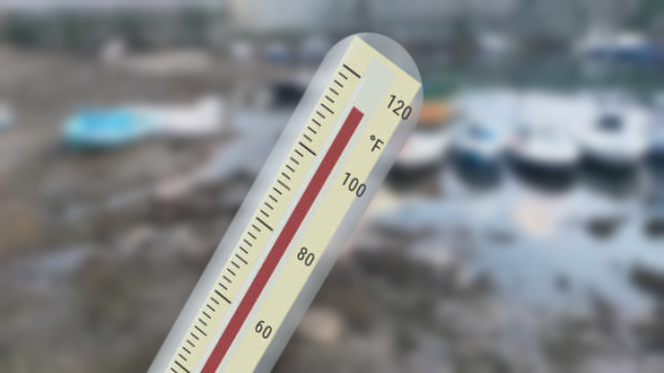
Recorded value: 114 °F
